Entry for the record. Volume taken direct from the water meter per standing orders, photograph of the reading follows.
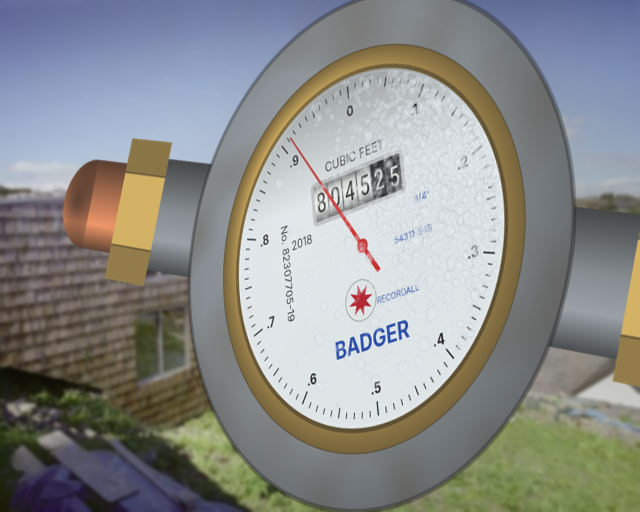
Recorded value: 804524.91 ft³
